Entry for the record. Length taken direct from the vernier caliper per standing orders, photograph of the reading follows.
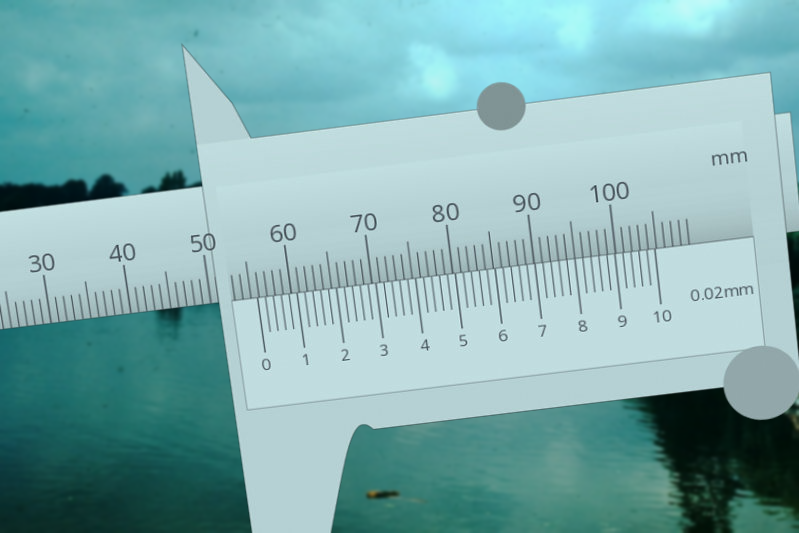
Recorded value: 55.8 mm
